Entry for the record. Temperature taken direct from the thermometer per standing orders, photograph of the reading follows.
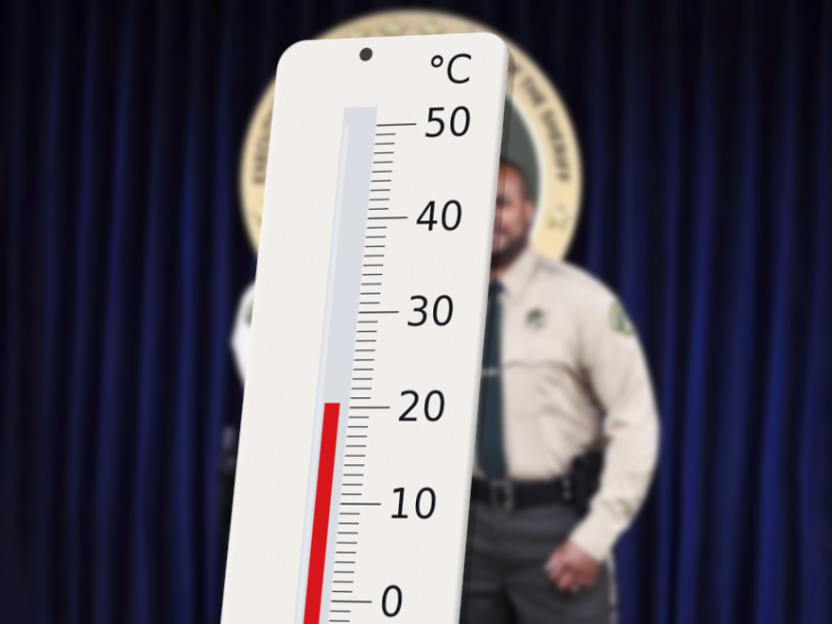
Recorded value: 20.5 °C
